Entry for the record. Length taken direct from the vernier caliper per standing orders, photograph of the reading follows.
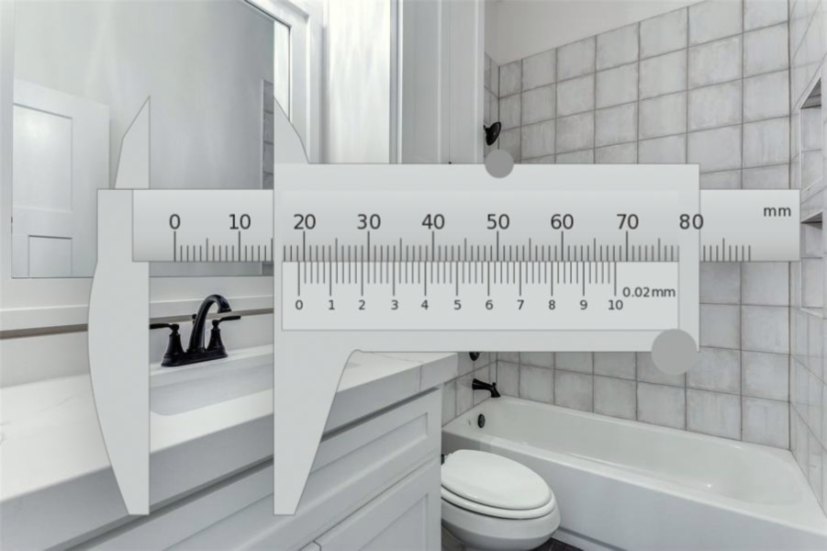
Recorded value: 19.2 mm
